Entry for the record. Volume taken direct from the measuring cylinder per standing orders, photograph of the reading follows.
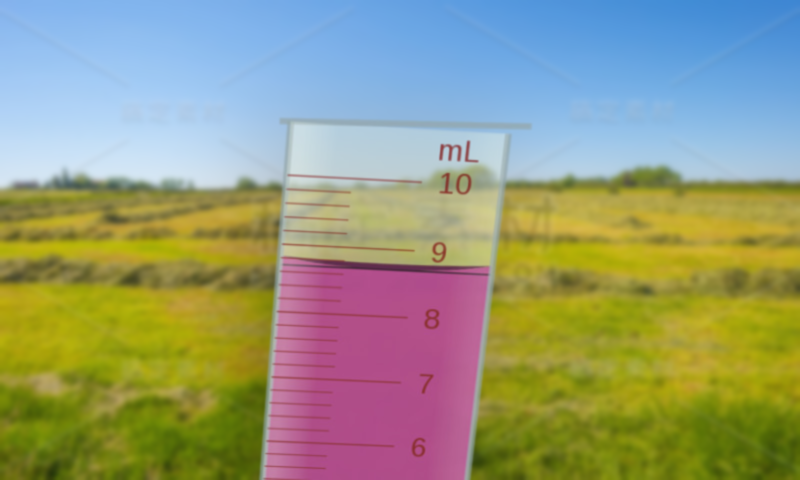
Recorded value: 8.7 mL
